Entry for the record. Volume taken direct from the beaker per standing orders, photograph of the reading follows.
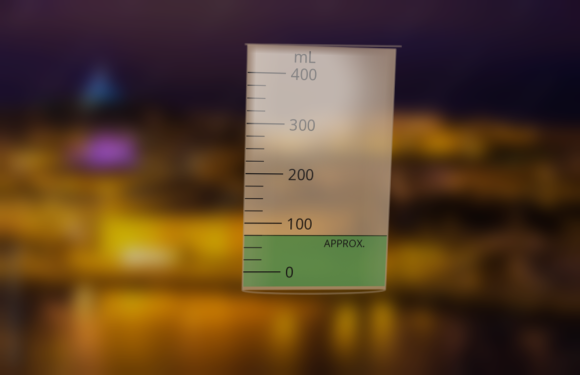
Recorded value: 75 mL
